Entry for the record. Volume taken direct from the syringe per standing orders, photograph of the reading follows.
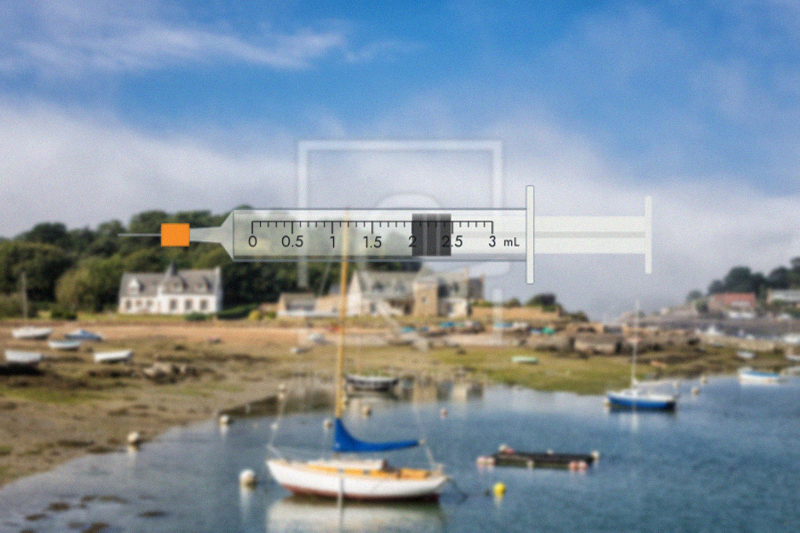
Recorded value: 2 mL
